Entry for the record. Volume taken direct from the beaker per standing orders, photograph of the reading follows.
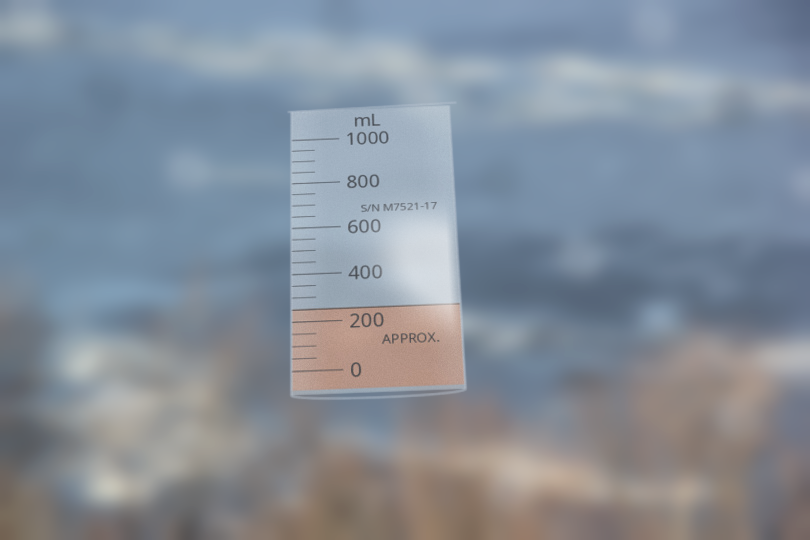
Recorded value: 250 mL
